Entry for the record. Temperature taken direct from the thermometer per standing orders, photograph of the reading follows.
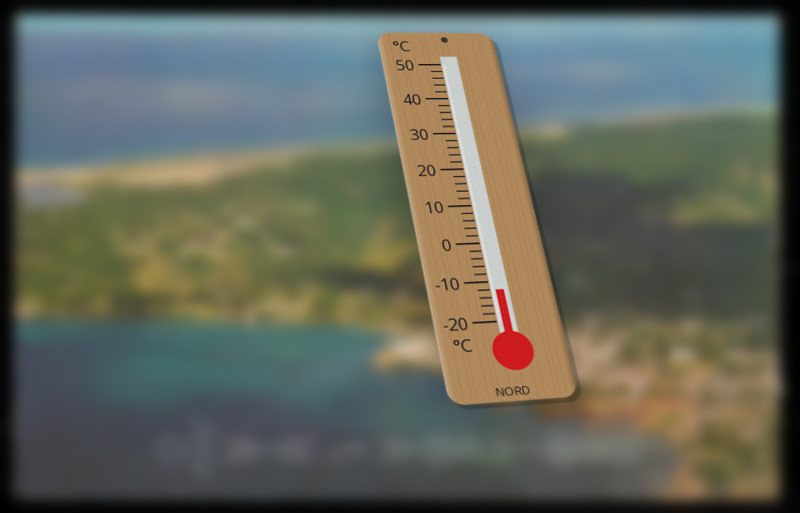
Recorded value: -12 °C
